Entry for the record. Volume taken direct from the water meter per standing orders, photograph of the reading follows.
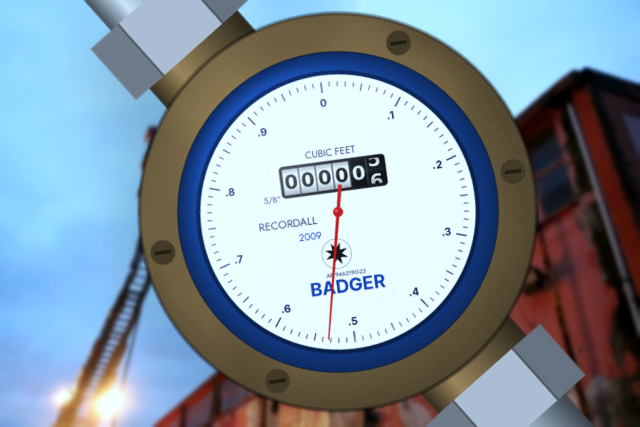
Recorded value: 5.53 ft³
